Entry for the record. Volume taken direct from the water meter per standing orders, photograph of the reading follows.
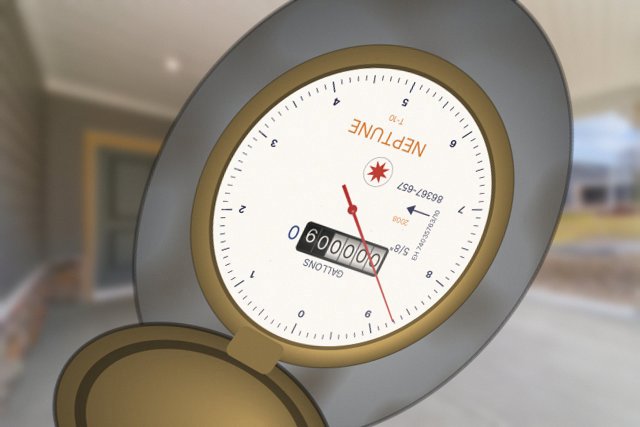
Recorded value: 88.7 gal
